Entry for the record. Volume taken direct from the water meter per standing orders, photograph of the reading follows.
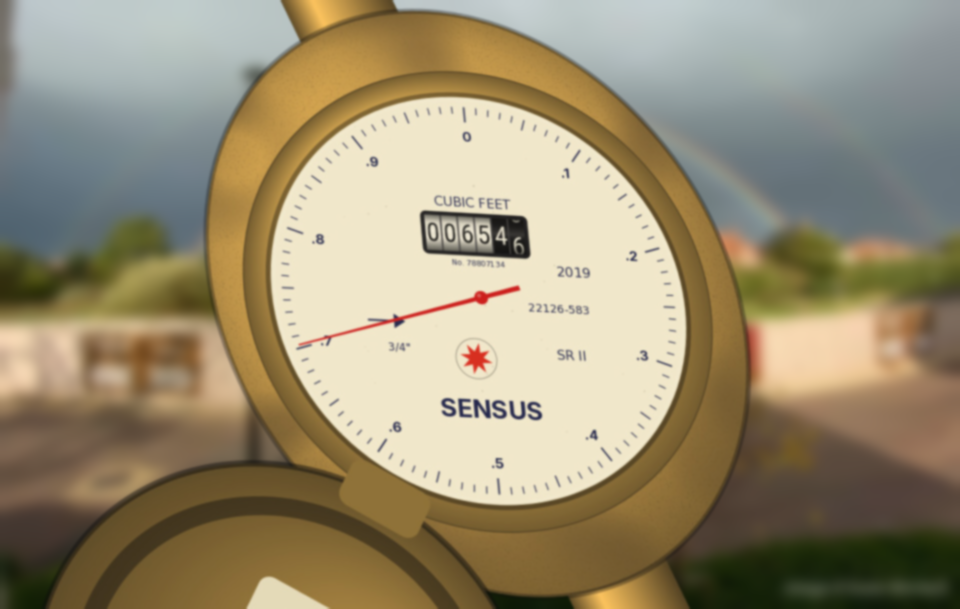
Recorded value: 6545.70 ft³
